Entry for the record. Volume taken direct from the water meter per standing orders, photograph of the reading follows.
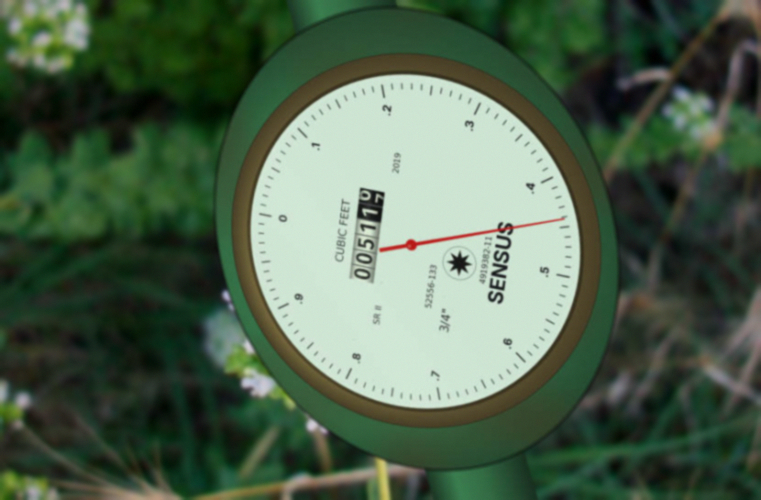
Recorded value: 5116.44 ft³
